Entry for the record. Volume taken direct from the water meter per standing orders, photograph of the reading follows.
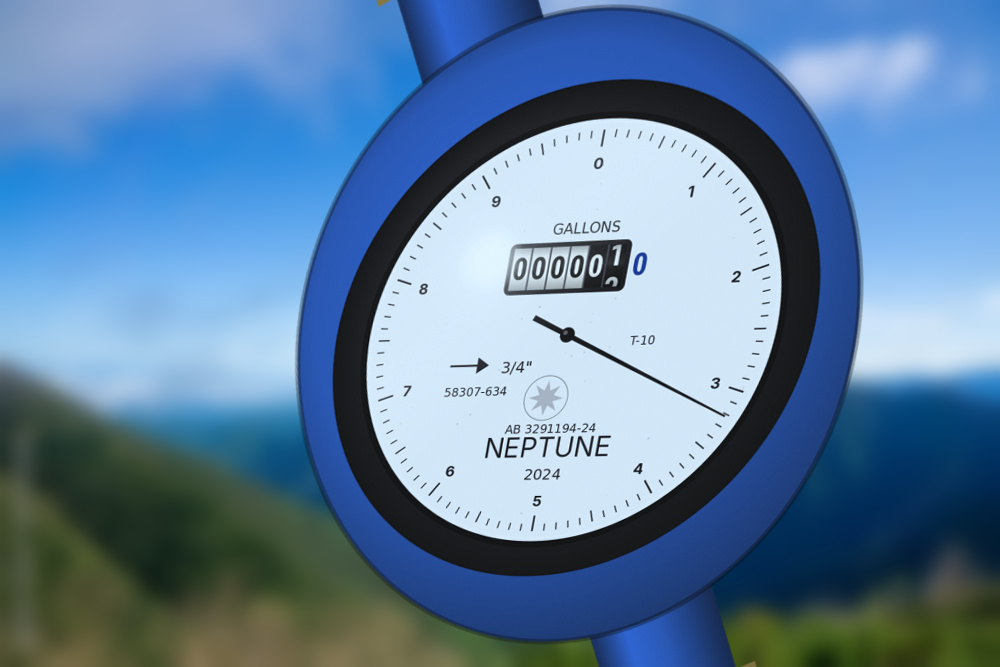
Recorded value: 13.2 gal
